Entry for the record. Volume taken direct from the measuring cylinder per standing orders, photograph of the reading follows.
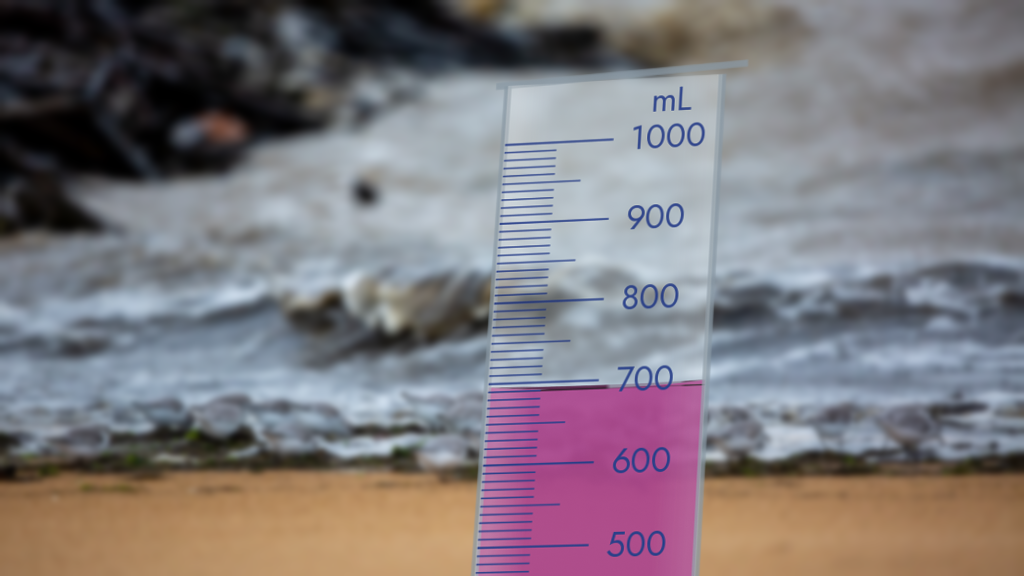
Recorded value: 690 mL
